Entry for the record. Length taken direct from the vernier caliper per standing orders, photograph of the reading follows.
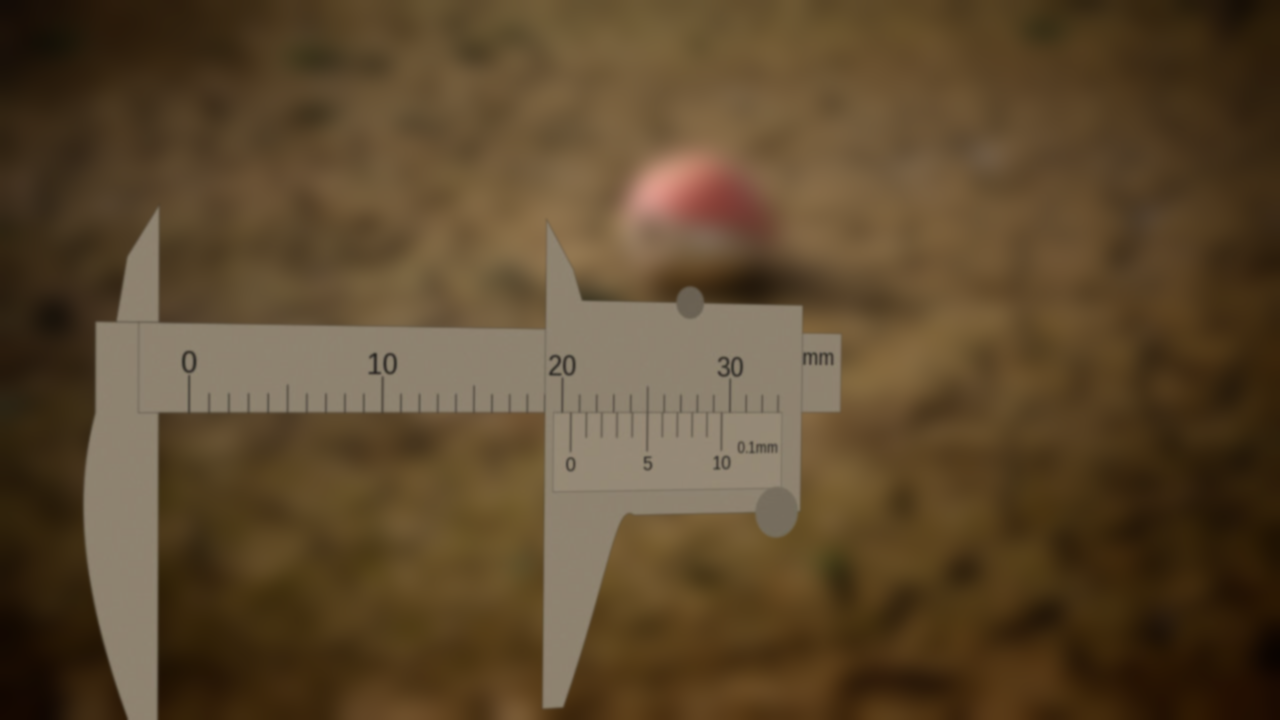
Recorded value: 20.5 mm
